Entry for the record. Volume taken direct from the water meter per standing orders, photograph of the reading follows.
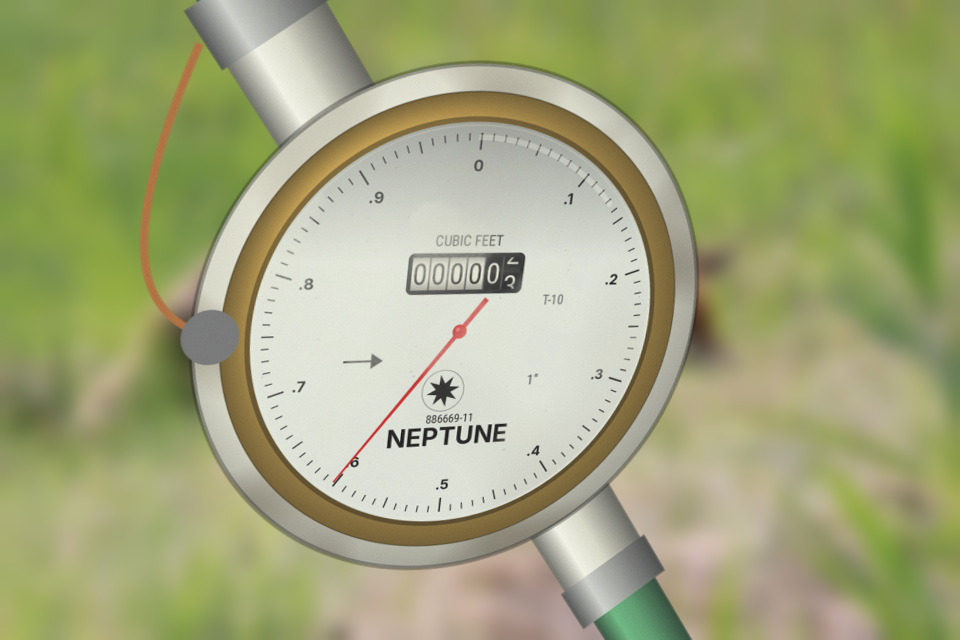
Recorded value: 2.60 ft³
